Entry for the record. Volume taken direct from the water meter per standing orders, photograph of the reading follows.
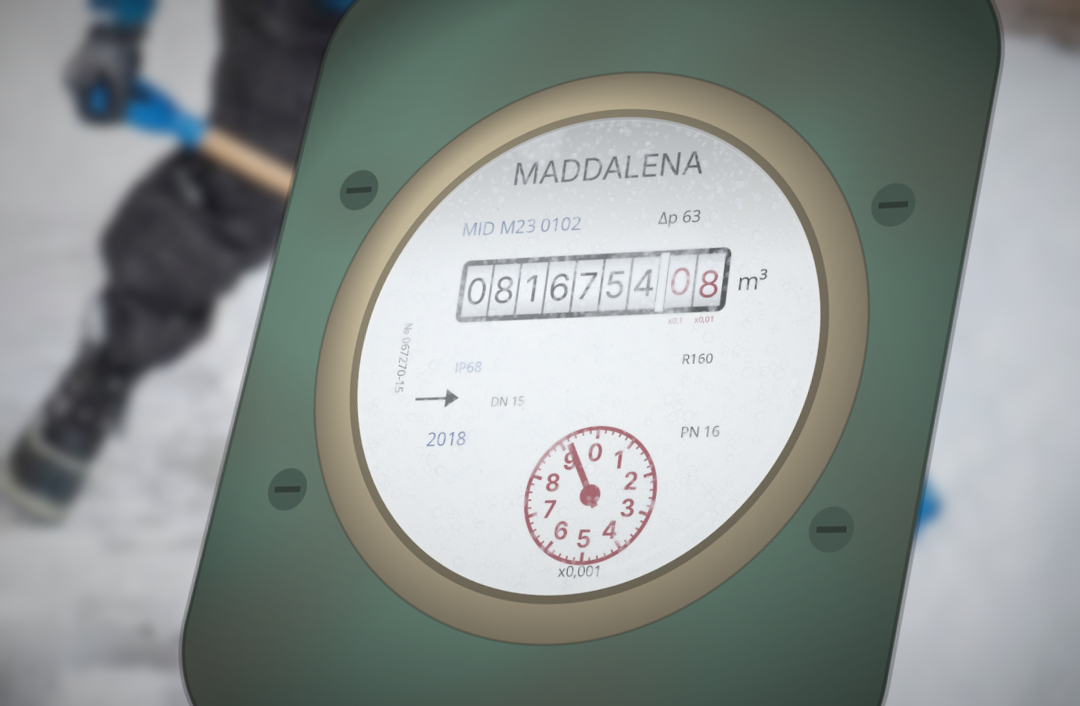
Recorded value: 816754.079 m³
